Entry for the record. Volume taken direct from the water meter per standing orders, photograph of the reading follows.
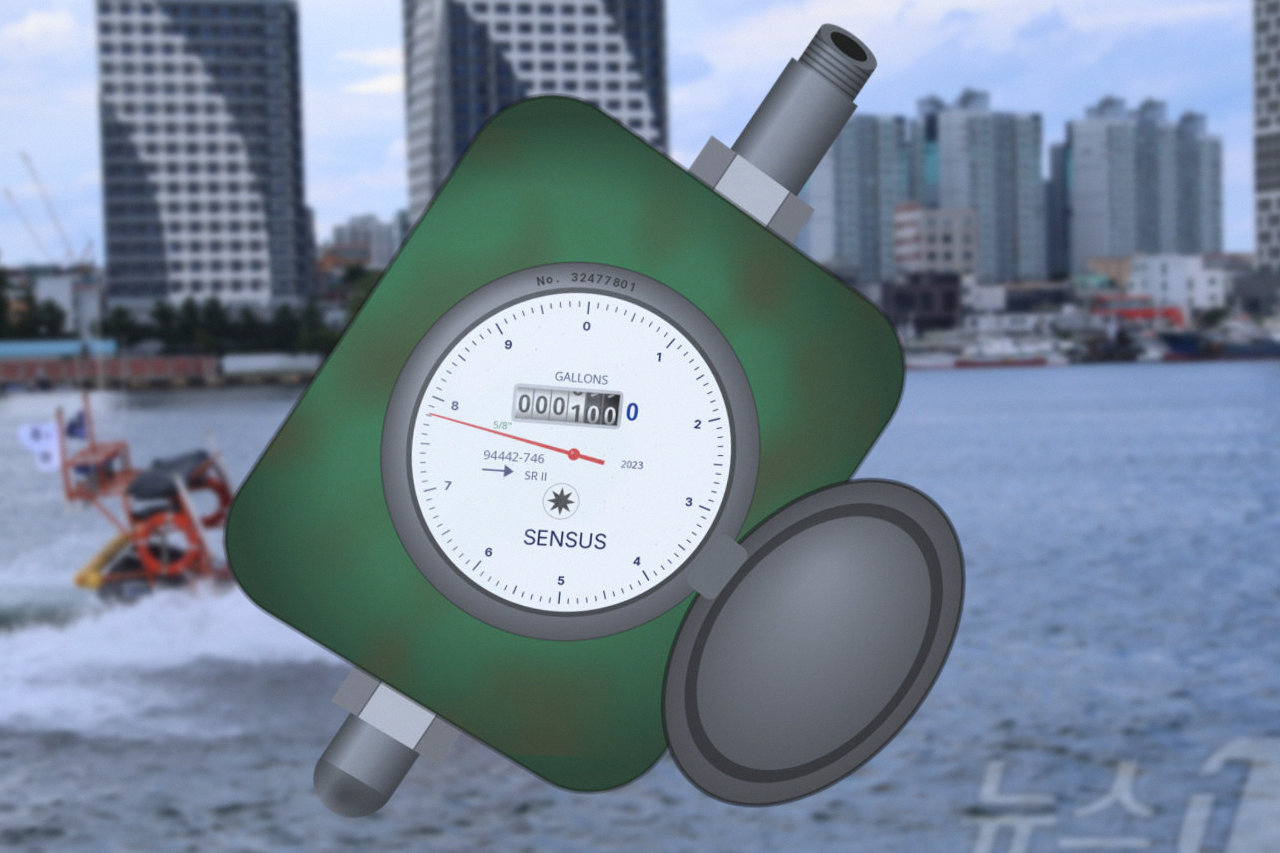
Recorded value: 997.8 gal
